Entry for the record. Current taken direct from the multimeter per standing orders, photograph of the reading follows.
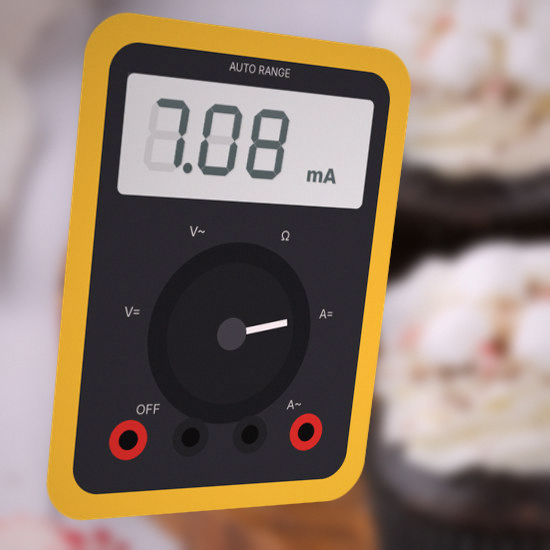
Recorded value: 7.08 mA
